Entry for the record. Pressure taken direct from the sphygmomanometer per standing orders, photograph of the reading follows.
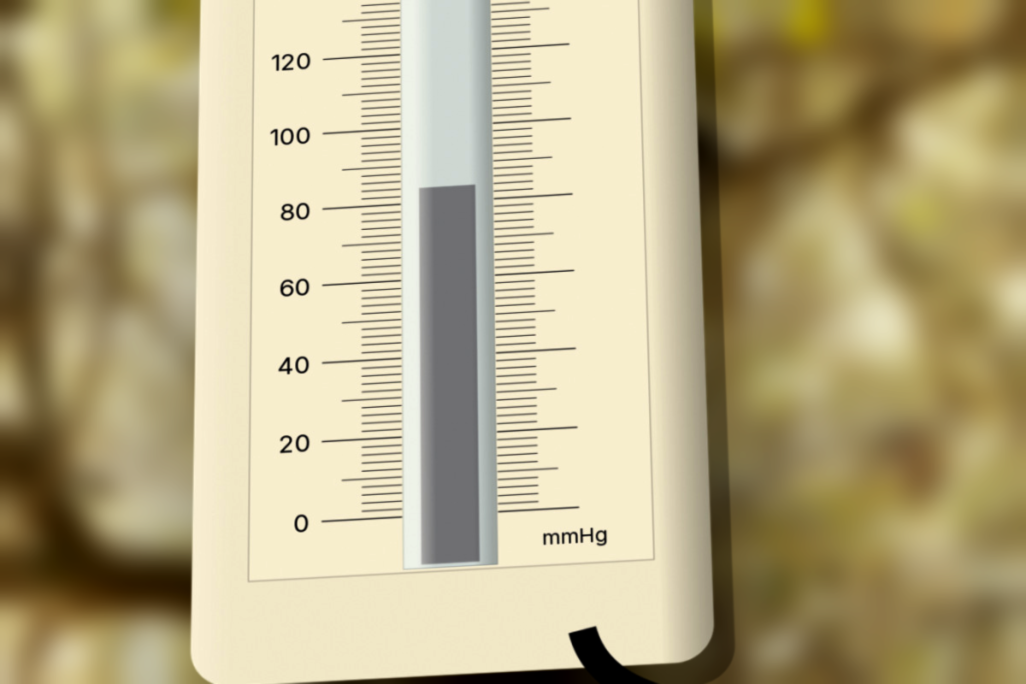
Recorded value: 84 mmHg
